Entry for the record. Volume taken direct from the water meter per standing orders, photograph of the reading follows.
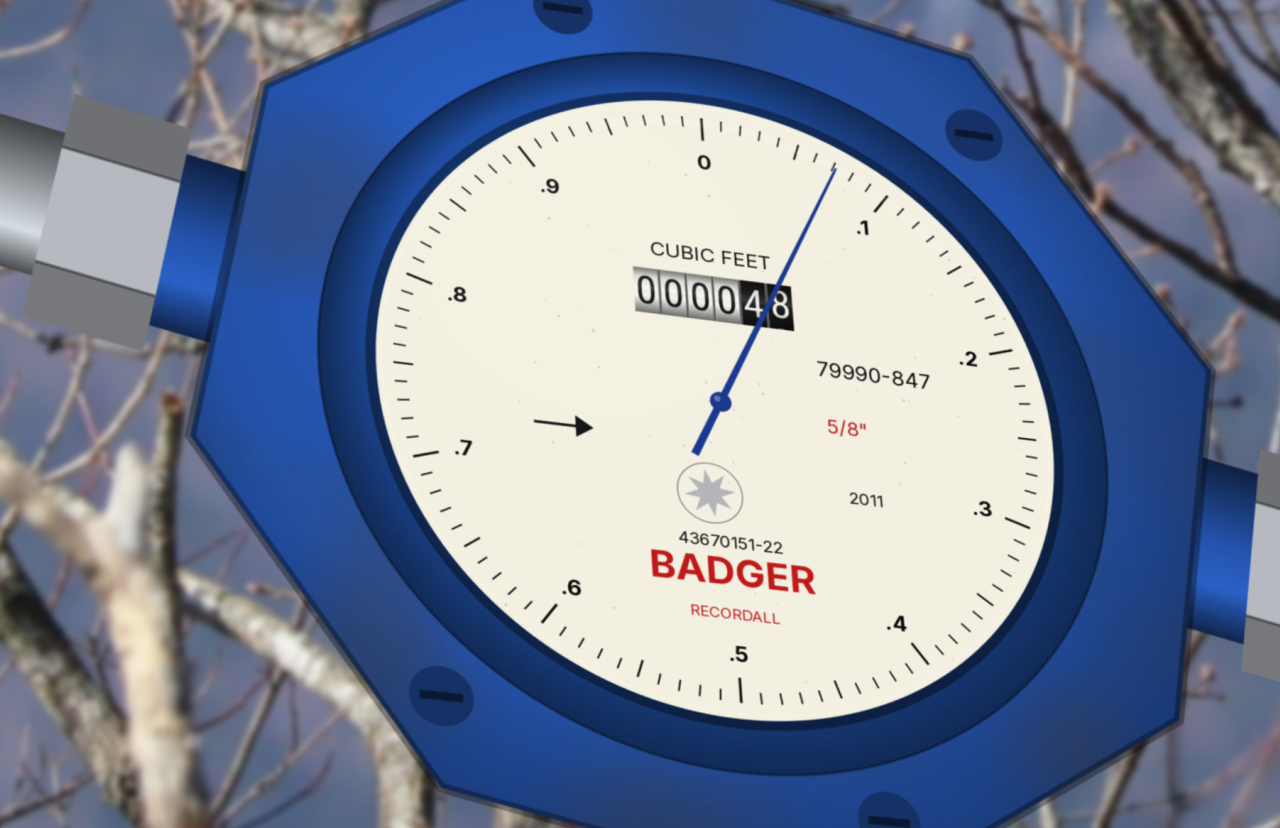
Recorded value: 48.07 ft³
